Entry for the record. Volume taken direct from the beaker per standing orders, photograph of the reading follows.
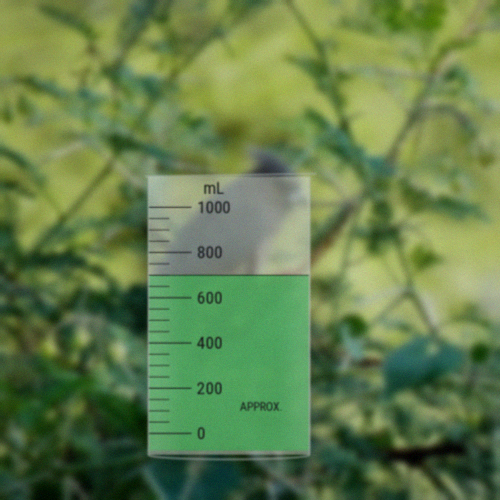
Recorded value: 700 mL
